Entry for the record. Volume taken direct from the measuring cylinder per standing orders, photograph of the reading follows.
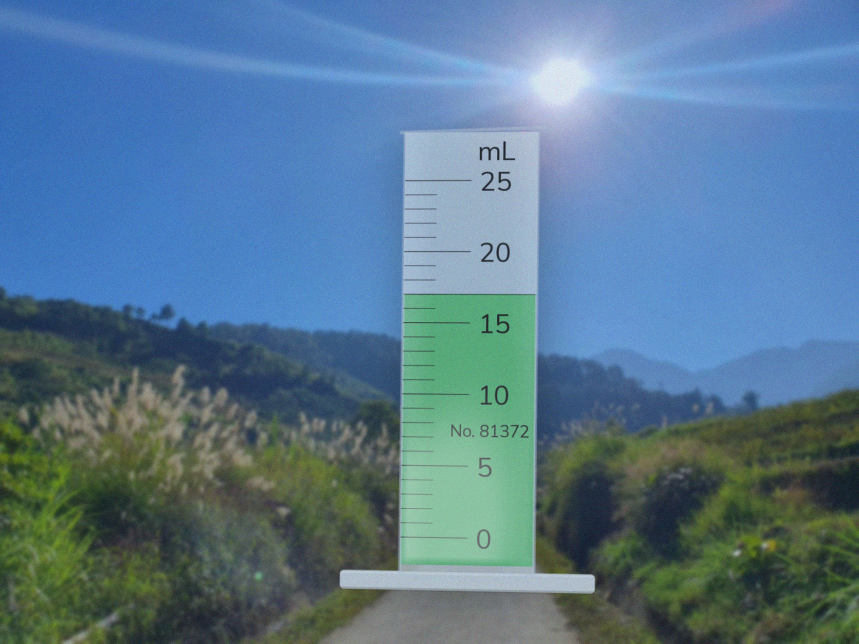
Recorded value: 17 mL
